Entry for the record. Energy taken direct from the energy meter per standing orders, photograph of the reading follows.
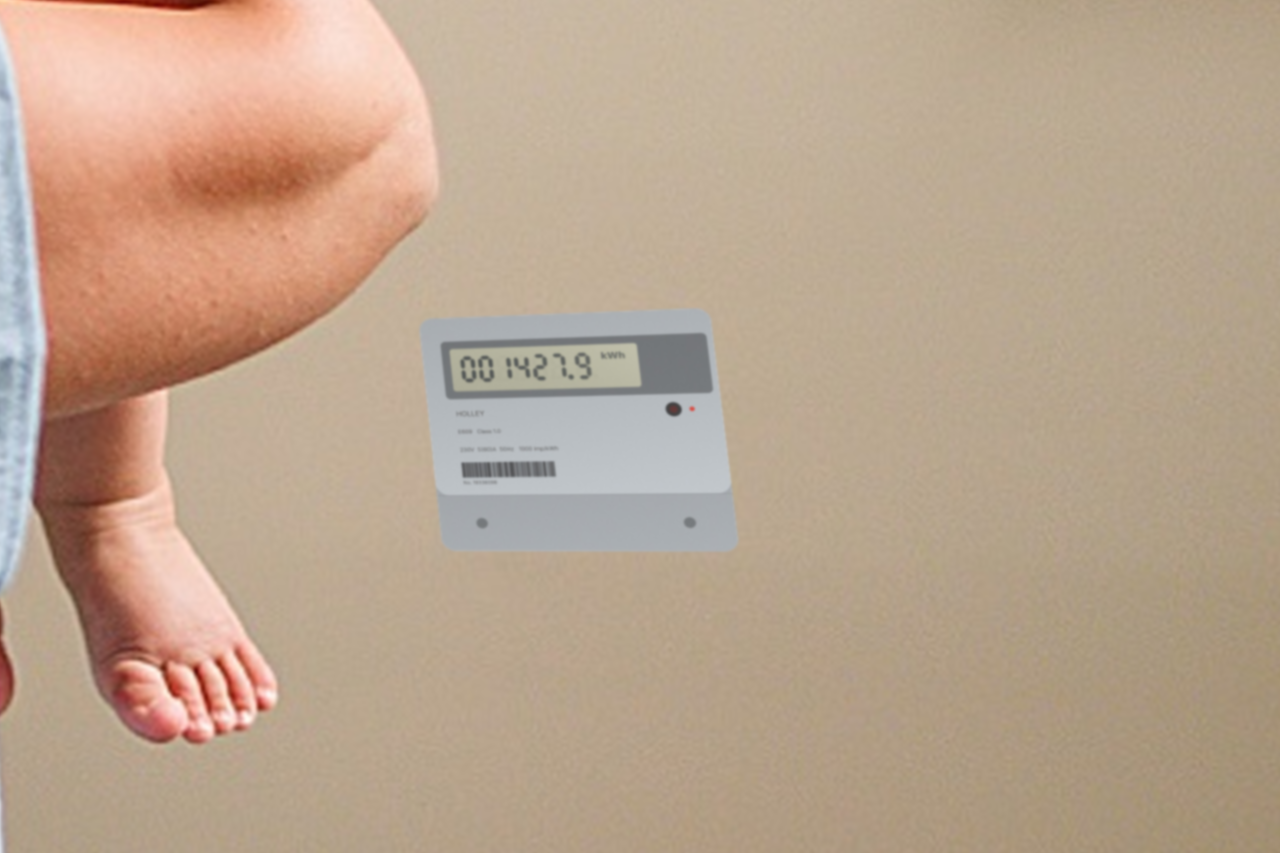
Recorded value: 1427.9 kWh
